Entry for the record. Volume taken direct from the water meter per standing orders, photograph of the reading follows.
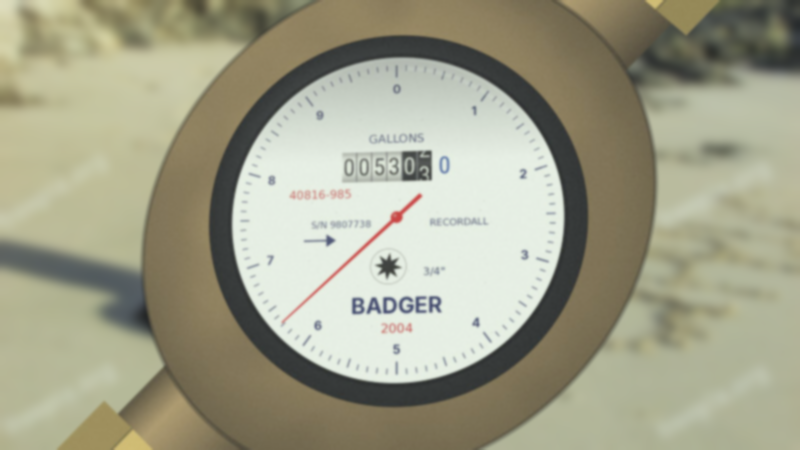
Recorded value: 53026.3 gal
